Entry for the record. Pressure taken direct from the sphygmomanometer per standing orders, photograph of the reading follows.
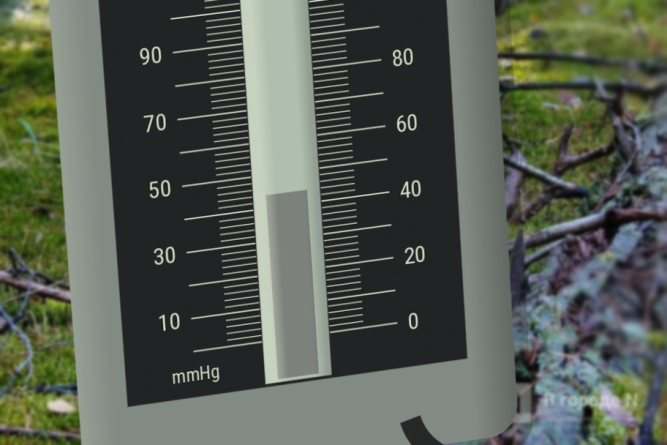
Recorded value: 44 mmHg
